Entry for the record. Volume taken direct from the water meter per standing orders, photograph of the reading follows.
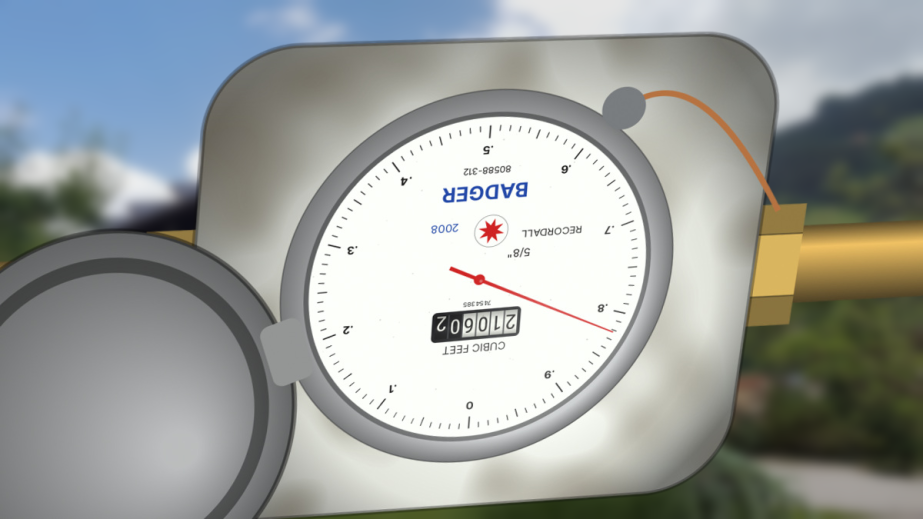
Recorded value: 210601.82 ft³
